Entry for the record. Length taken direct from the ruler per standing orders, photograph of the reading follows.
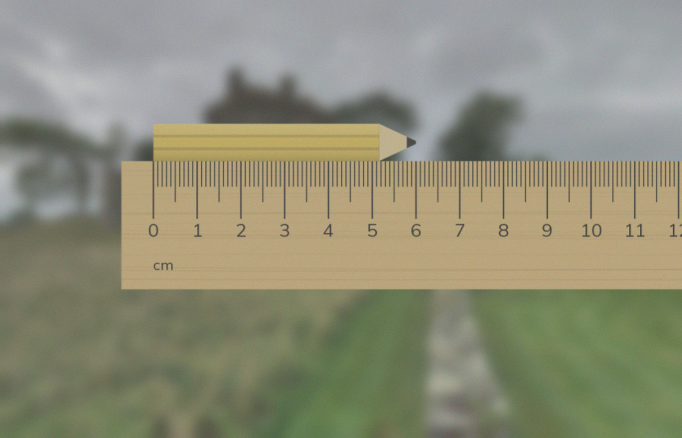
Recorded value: 6 cm
